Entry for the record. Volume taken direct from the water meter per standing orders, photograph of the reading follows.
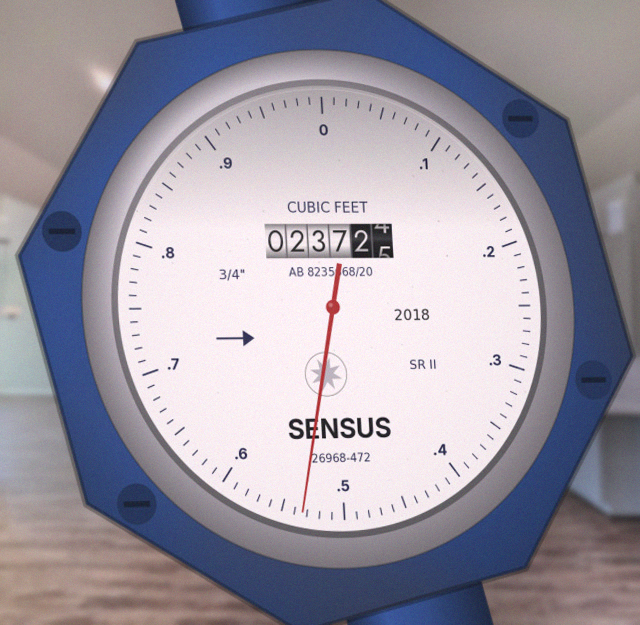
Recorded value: 23724.53 ft³
